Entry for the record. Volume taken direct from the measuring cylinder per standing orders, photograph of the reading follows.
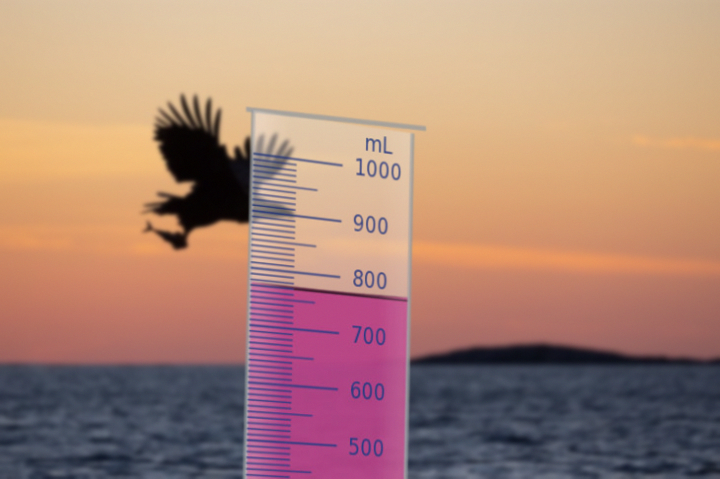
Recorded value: 770 mL
